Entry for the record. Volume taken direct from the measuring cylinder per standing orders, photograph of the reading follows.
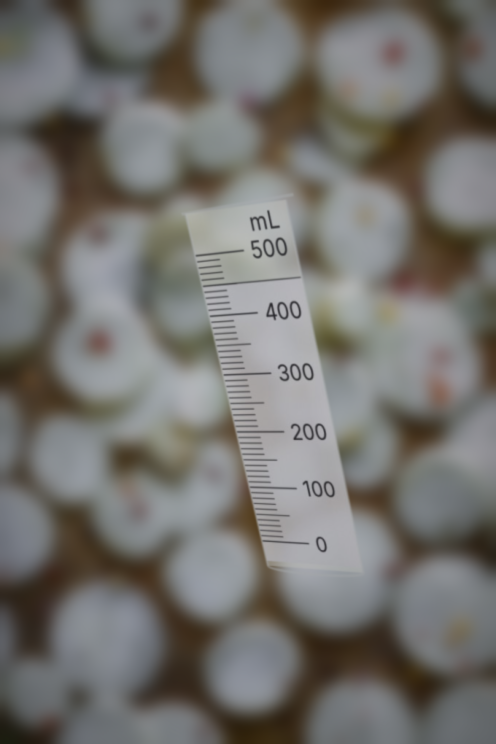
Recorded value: 450 mL
